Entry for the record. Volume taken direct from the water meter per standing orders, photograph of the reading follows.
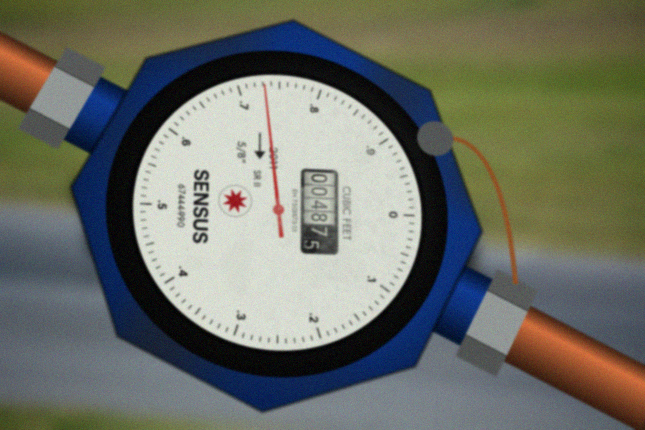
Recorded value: 4874.73 ft³
